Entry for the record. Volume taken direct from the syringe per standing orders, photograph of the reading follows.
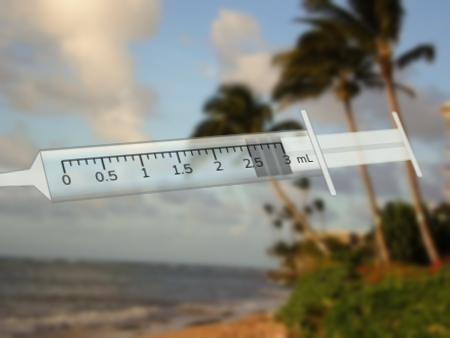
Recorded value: 2.5 mL
